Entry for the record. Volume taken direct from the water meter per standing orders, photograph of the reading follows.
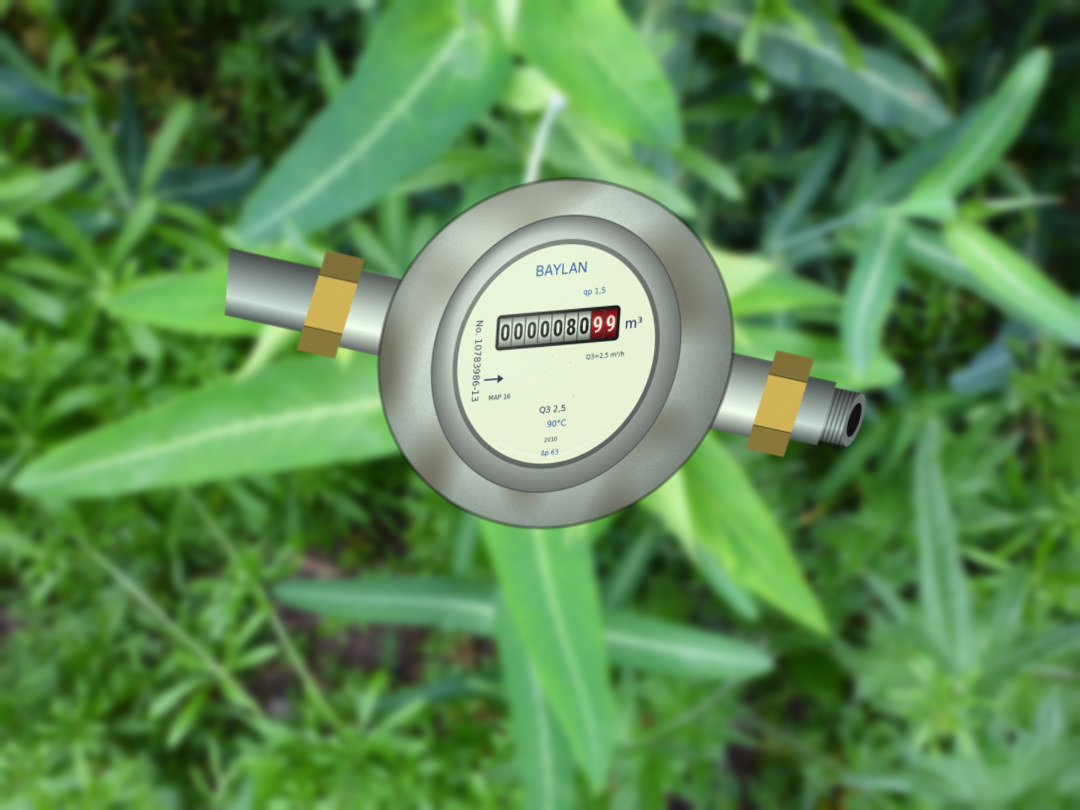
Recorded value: 80.99 m³
